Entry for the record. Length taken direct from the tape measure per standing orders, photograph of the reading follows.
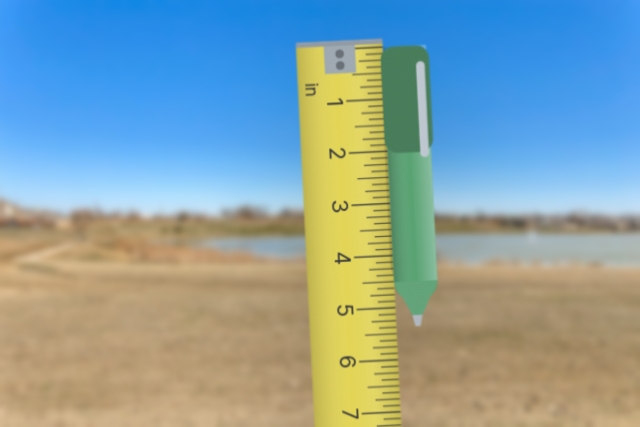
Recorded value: 5.375 in
